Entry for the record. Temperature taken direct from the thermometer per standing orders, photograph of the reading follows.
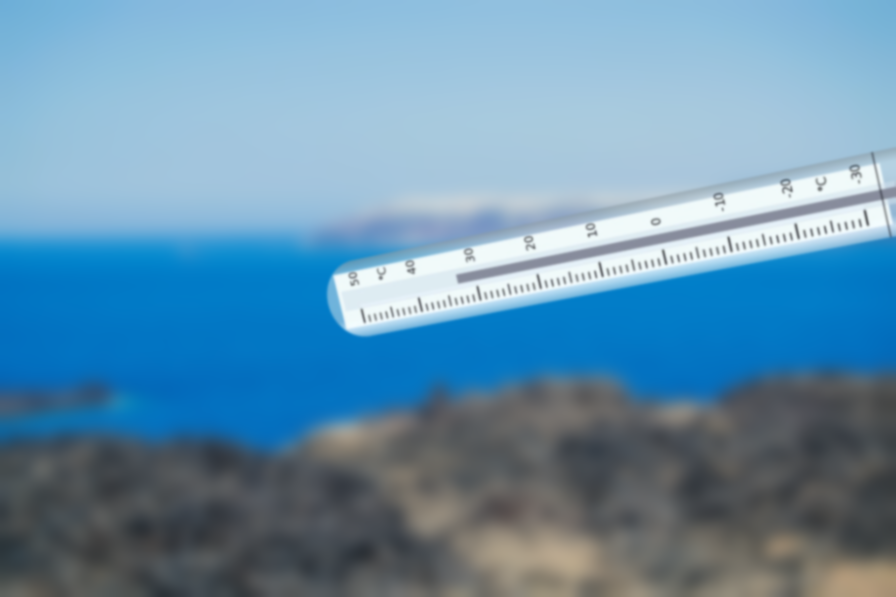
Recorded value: 33 °C
